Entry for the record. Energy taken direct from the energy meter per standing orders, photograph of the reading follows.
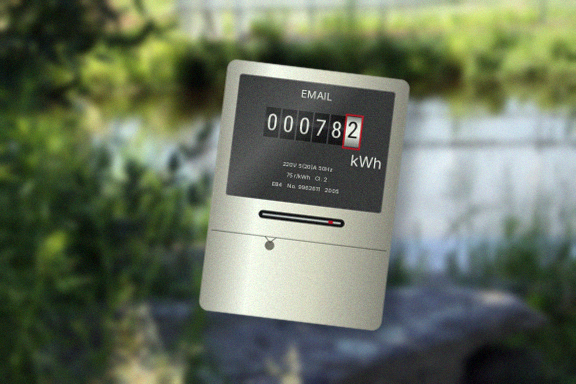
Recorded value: 78.2 kWh
